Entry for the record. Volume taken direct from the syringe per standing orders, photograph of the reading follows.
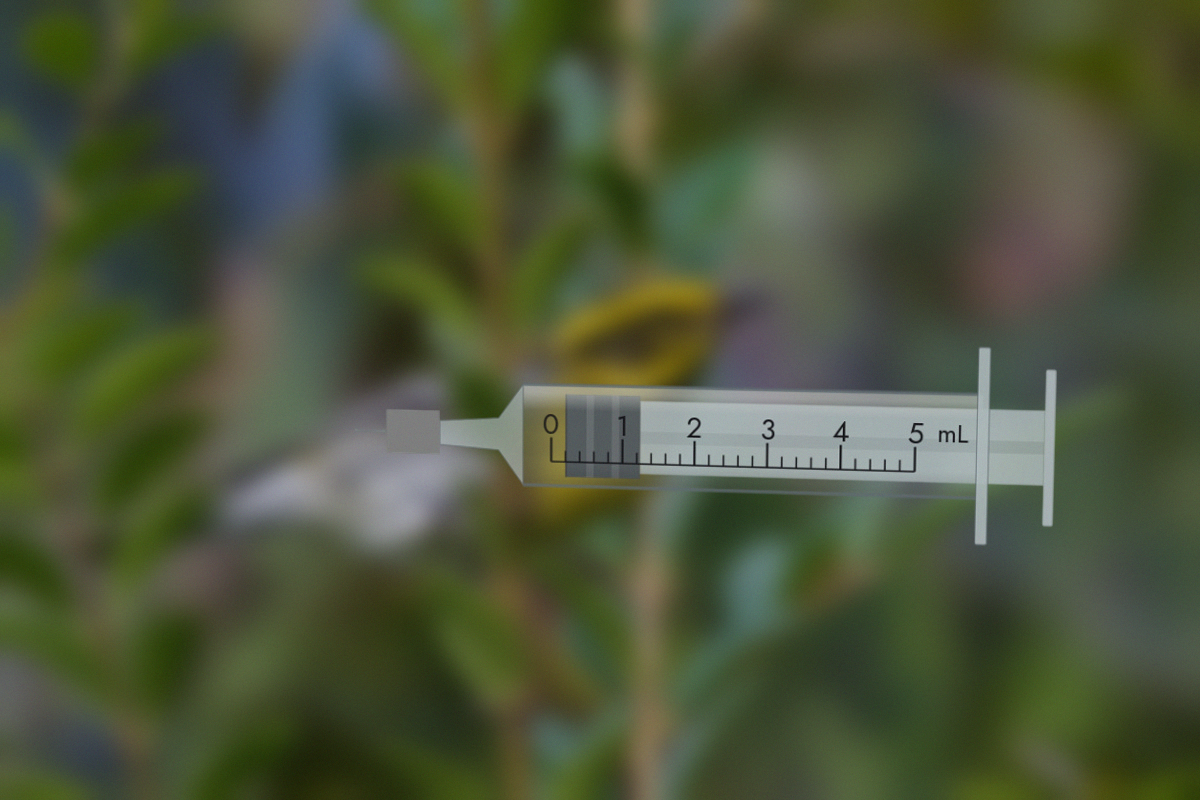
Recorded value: 0.2 mL
